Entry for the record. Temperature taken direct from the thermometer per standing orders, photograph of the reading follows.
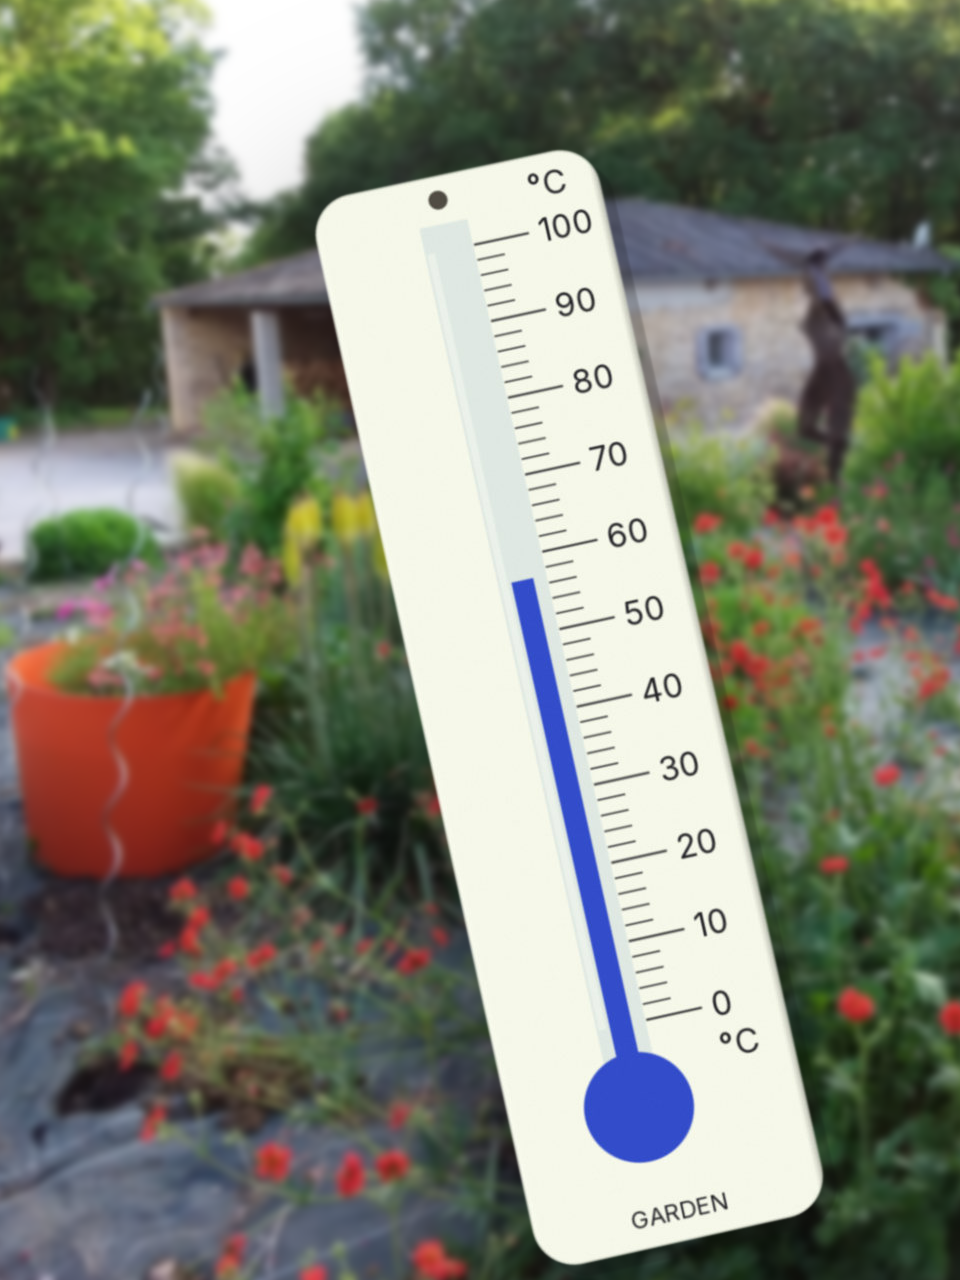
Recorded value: 57 °C
